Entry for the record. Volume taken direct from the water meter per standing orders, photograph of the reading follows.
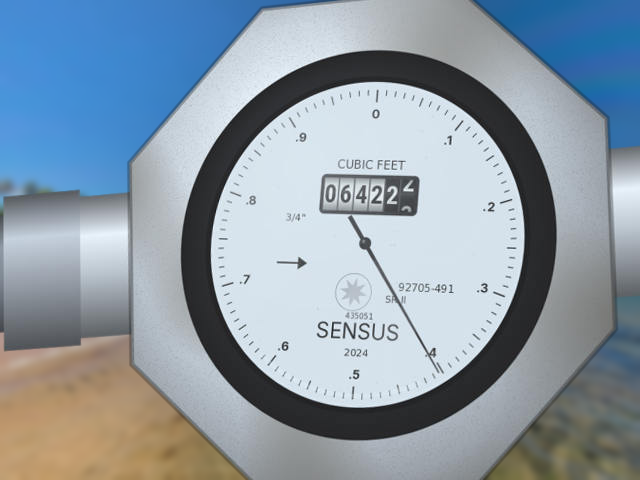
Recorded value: 64222.40 ft³
